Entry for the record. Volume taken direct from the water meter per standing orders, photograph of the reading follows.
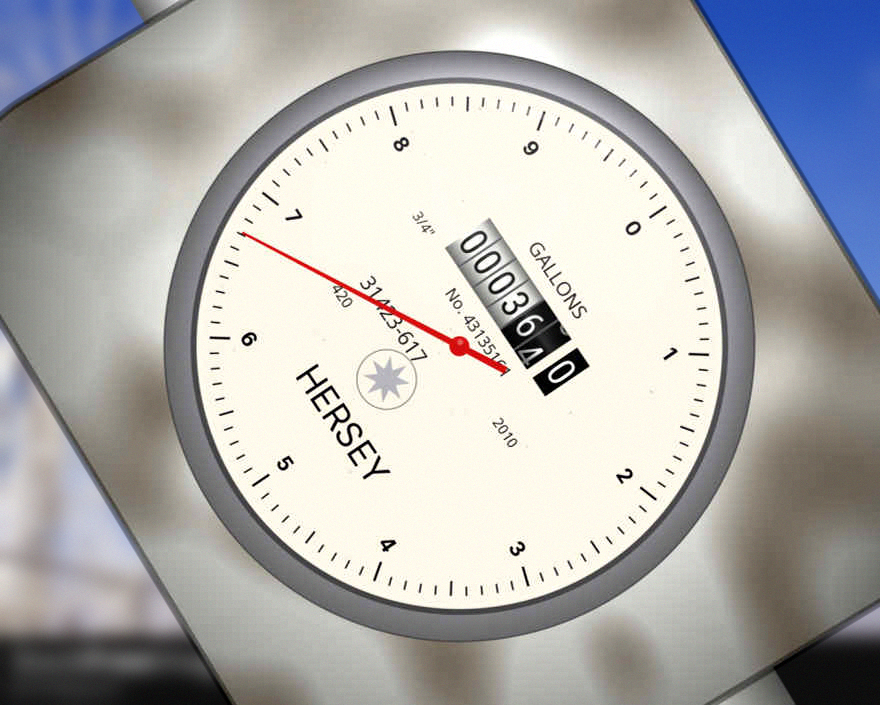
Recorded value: 3636.7 gal
